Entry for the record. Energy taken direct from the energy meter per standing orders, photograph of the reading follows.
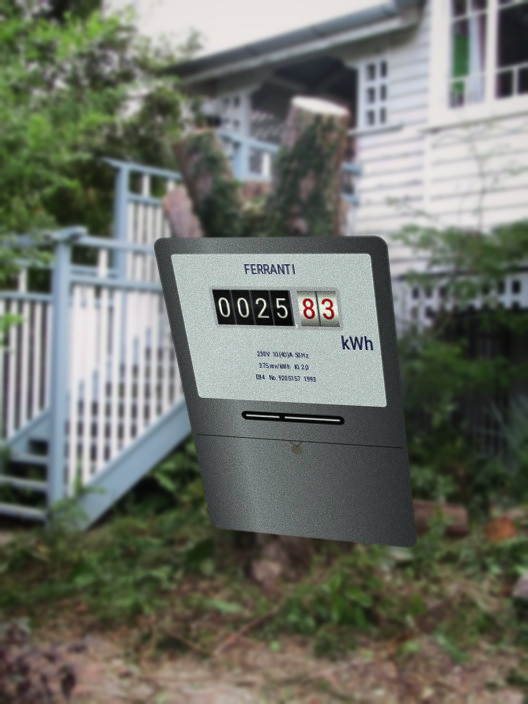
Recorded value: 25.83 kWh
